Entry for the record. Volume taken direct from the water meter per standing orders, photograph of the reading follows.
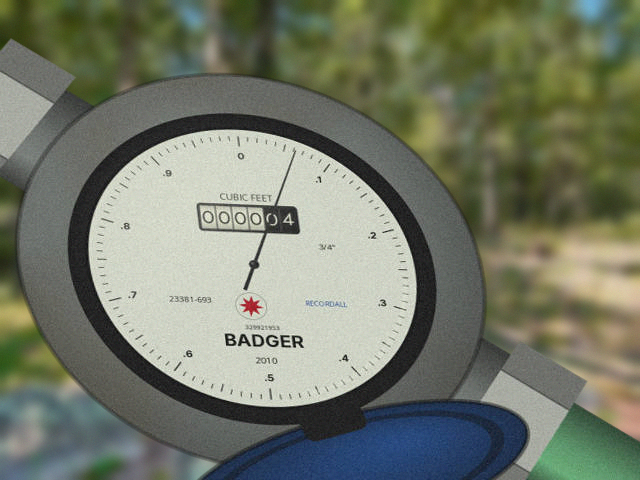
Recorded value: 4.06 ft³
